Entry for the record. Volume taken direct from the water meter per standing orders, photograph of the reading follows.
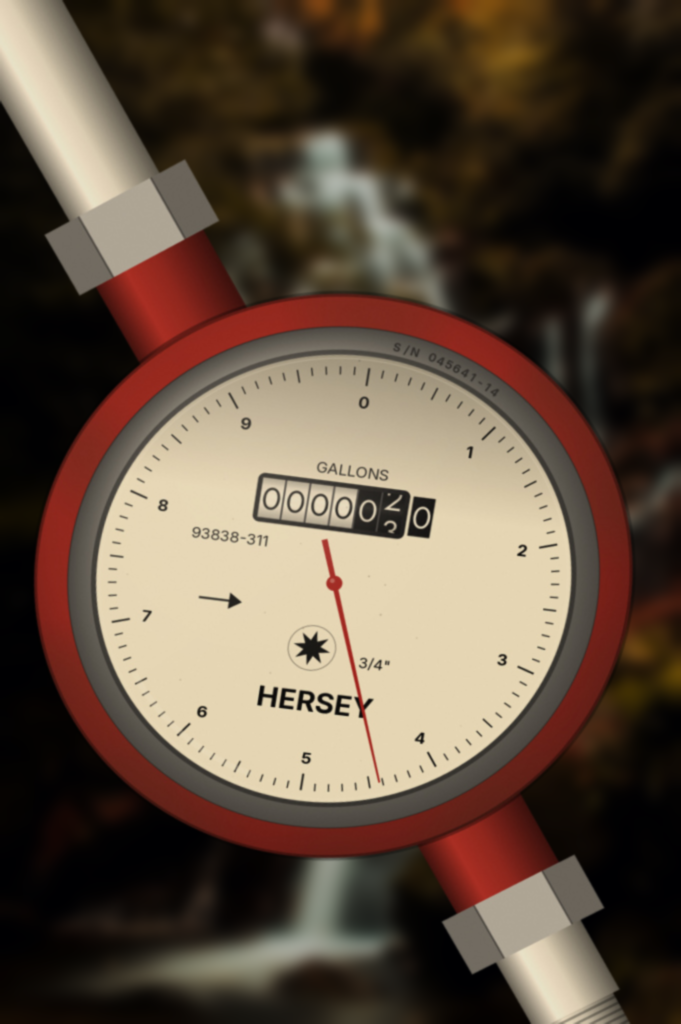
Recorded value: 24.4 gal
